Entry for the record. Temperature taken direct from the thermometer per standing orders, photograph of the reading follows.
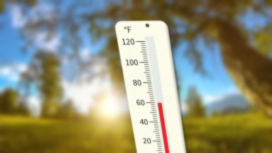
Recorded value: 60 °F
